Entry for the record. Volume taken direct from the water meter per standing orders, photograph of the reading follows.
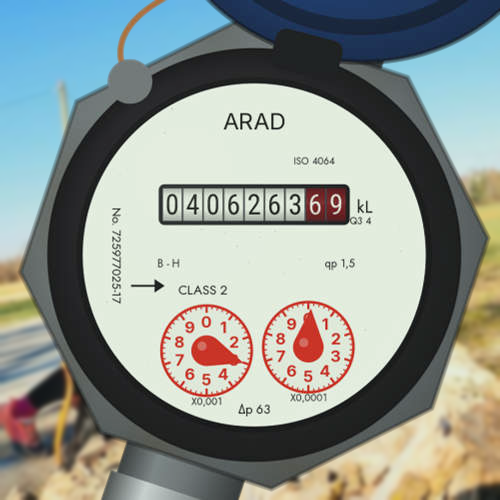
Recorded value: 406263.6930 kL
